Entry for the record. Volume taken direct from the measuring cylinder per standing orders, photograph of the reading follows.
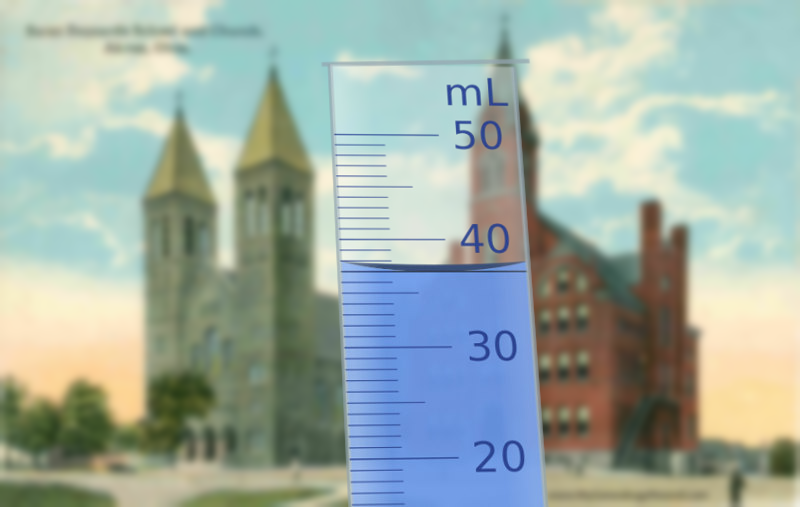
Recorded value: 37 mL
